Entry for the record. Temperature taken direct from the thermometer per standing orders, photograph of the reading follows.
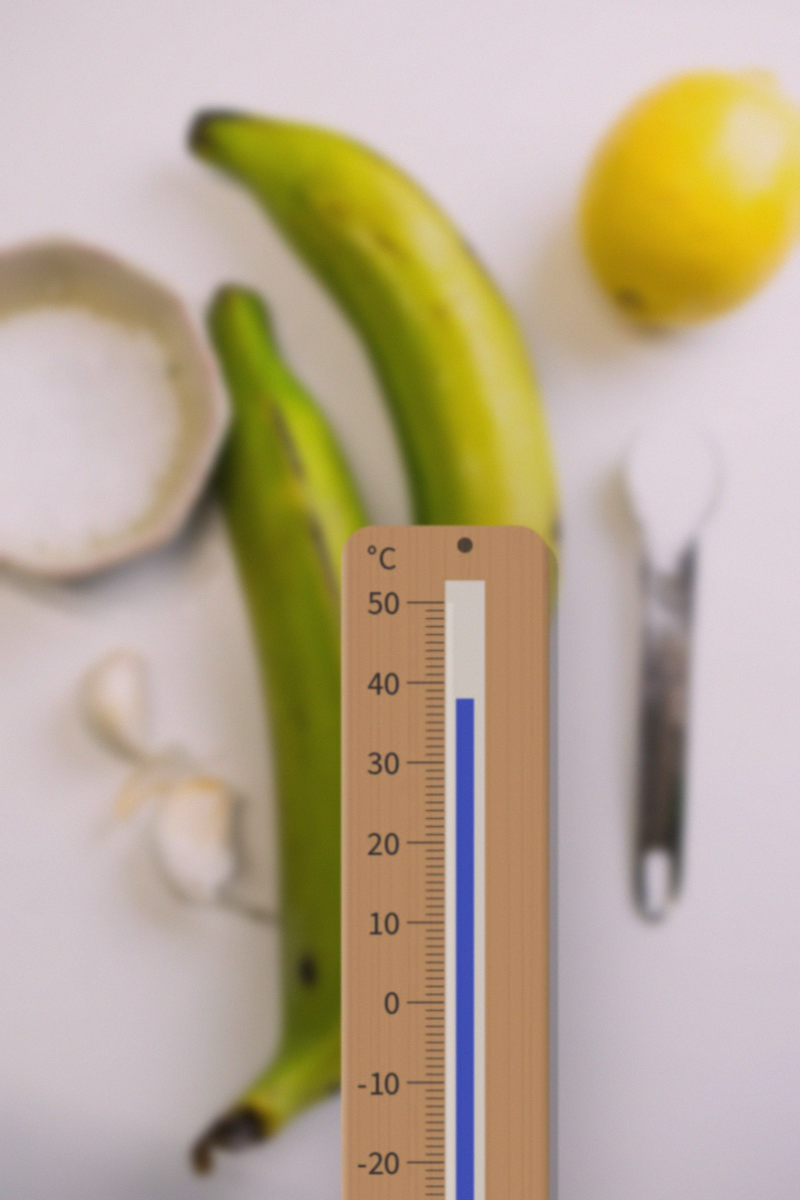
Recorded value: 38 °C
